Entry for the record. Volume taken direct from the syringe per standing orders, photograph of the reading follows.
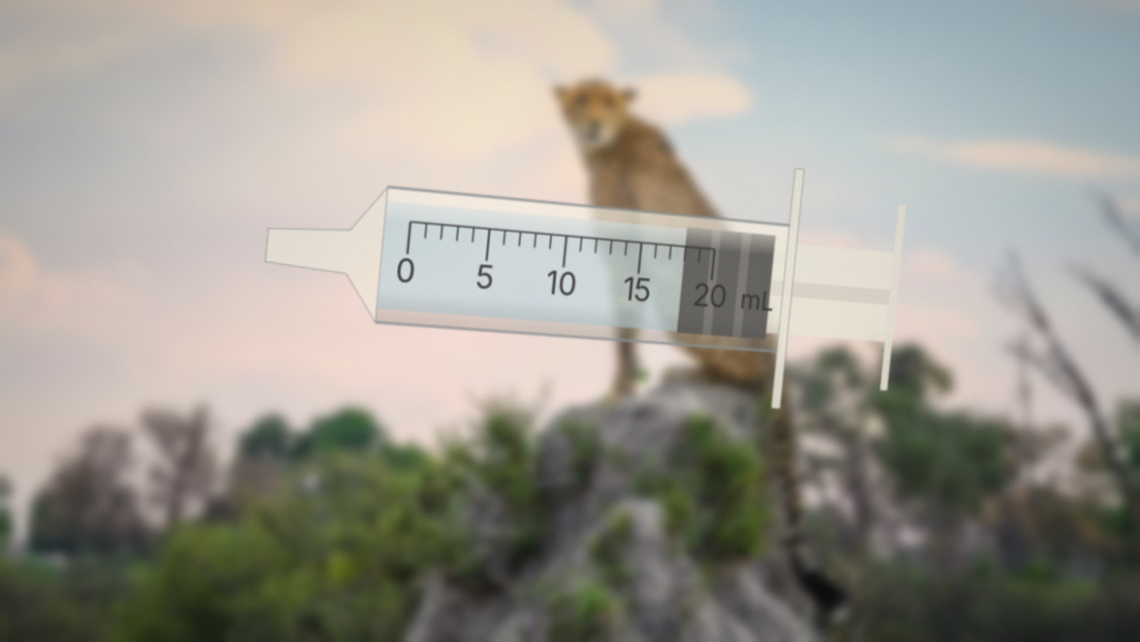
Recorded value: 18 mL
